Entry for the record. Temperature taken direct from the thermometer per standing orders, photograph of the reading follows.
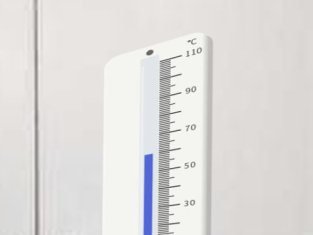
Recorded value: 60 °C
